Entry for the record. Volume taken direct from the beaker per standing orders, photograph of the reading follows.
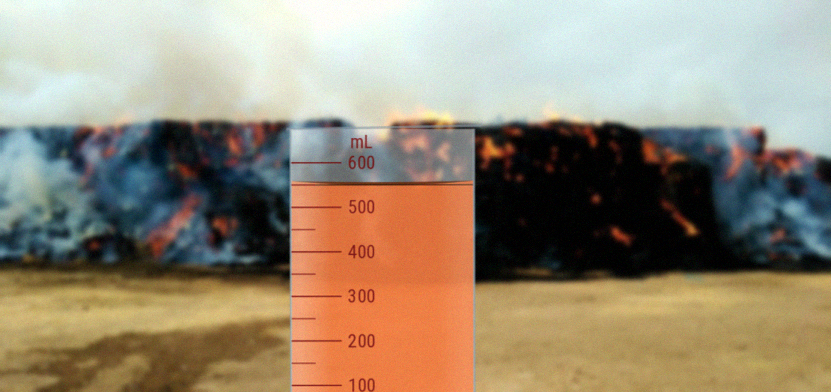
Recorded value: 550 mL
